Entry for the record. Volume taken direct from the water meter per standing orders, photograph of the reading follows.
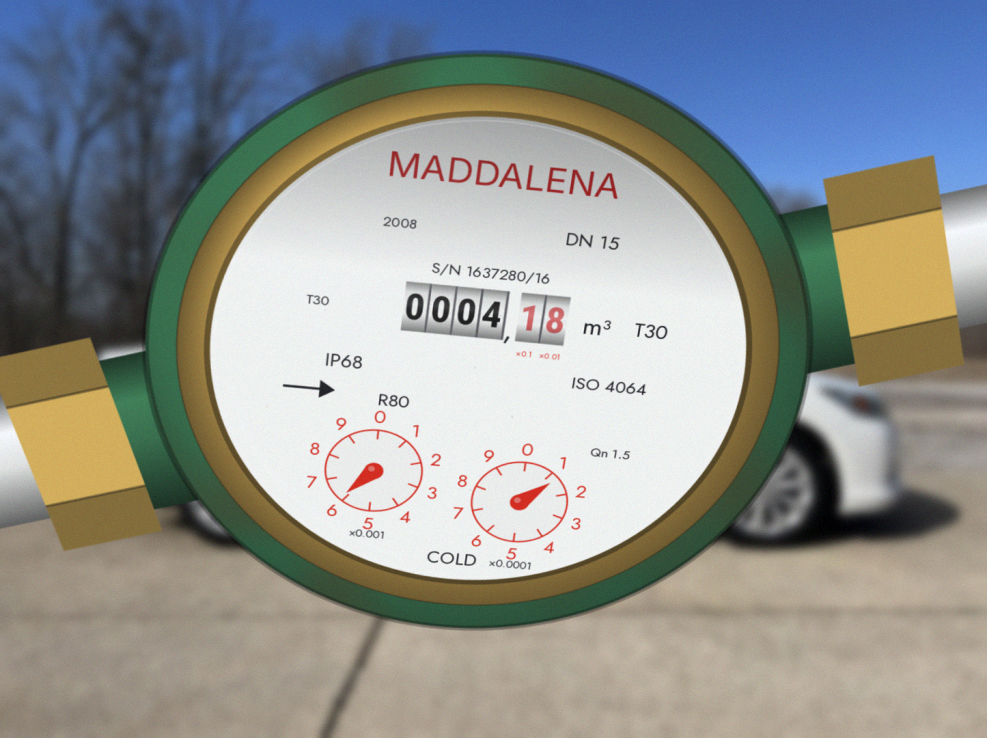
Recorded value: 4.1861 m³
